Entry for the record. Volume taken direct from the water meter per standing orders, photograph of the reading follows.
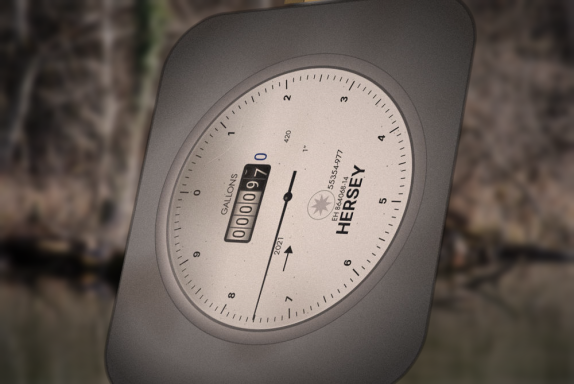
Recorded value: 967.5 gal
